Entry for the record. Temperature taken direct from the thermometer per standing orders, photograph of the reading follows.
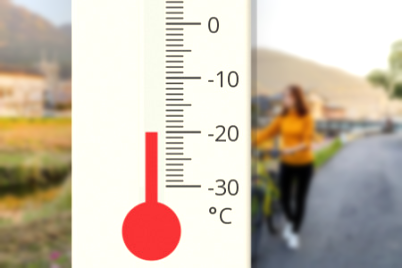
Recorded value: -20 °C
